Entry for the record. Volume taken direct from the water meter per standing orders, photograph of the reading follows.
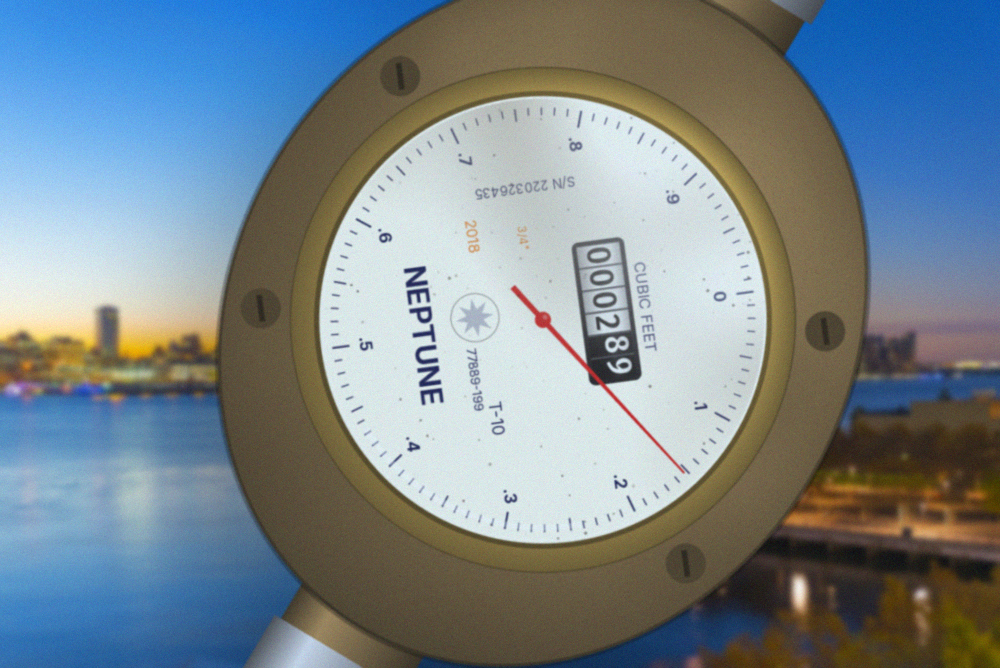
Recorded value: 289.15 ft³
